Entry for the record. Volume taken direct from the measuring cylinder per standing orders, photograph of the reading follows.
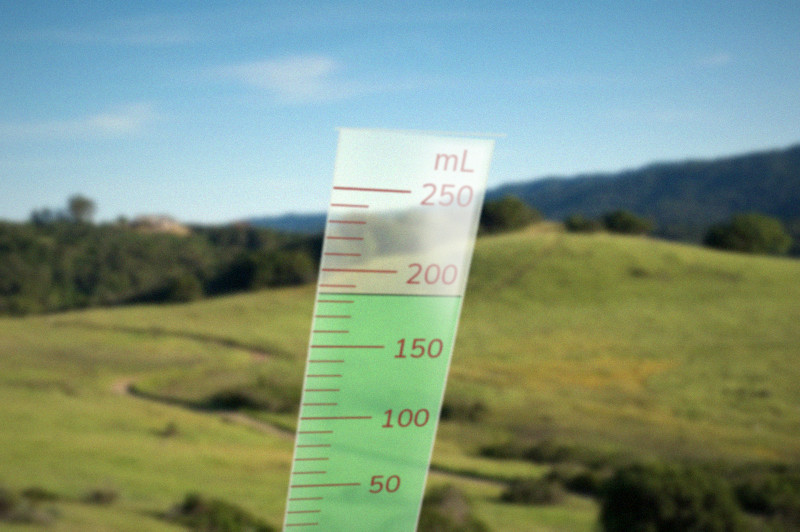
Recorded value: 185 mL
